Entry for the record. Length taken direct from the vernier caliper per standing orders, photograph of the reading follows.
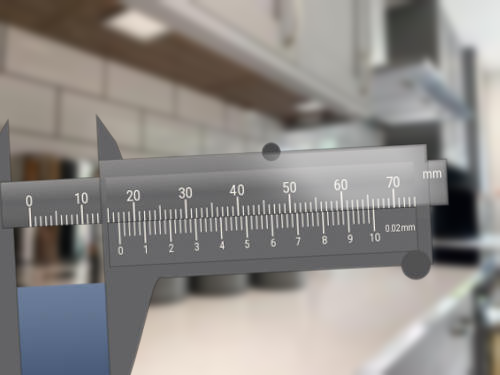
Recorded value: 17.0 mm
